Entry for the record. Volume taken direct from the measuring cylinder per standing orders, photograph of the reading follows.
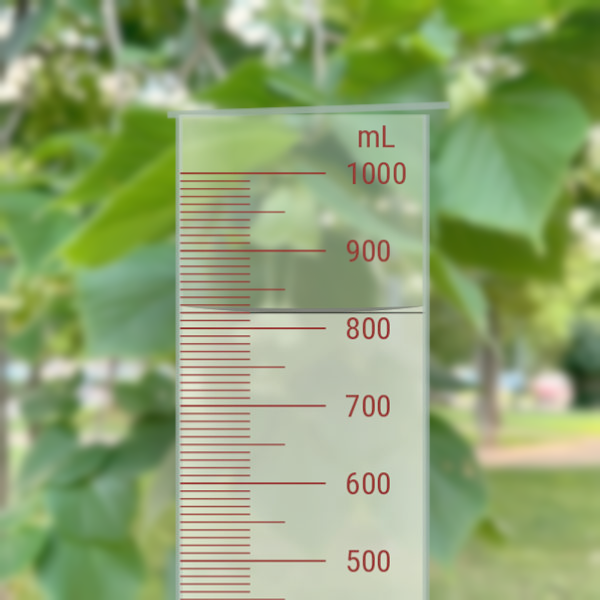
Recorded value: 820 mL
